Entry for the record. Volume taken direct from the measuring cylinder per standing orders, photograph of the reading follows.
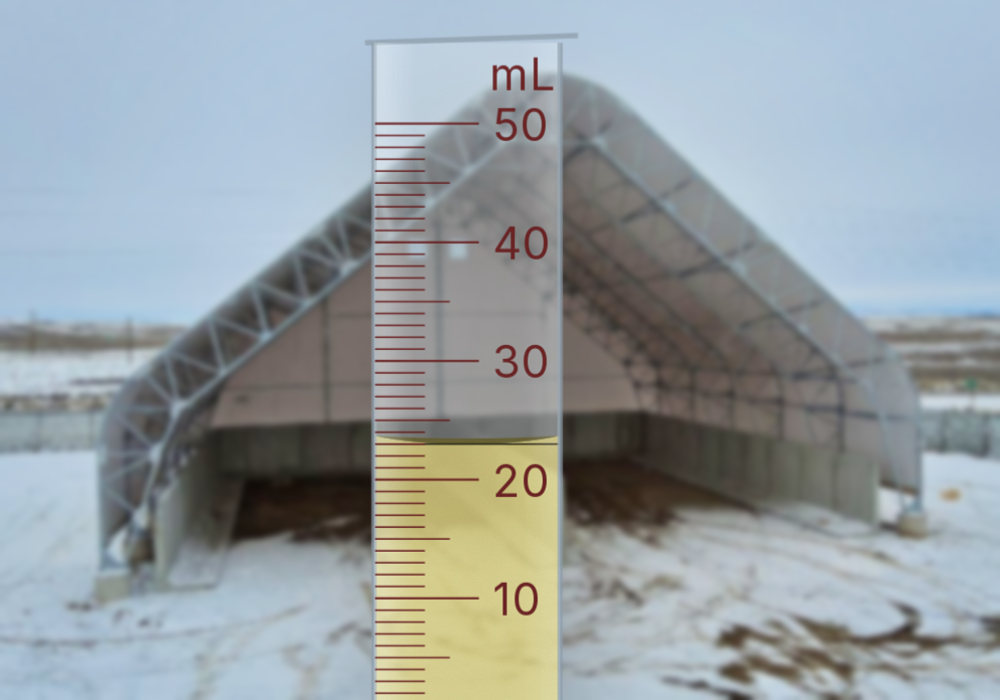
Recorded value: 23 mL
